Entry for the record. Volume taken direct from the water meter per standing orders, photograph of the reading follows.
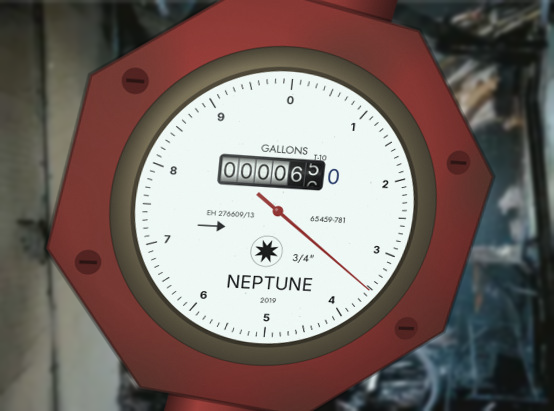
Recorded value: 653.5 gal
